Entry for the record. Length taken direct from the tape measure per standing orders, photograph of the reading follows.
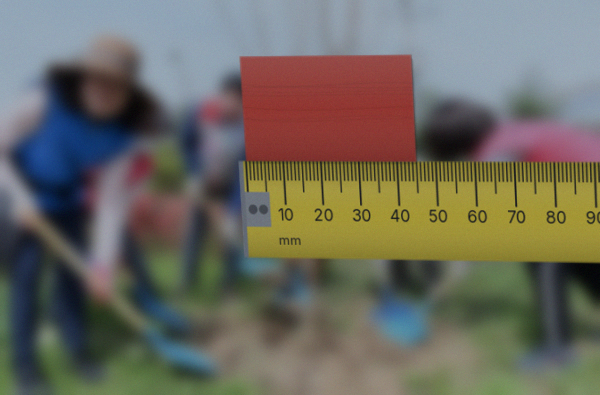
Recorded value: 45 mm
